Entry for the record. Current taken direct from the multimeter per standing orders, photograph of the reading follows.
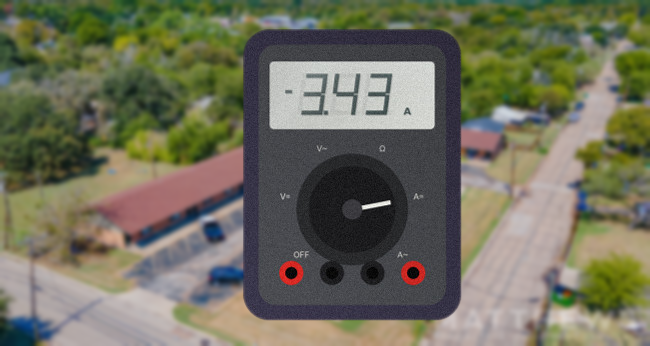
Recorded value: -3.43 A
